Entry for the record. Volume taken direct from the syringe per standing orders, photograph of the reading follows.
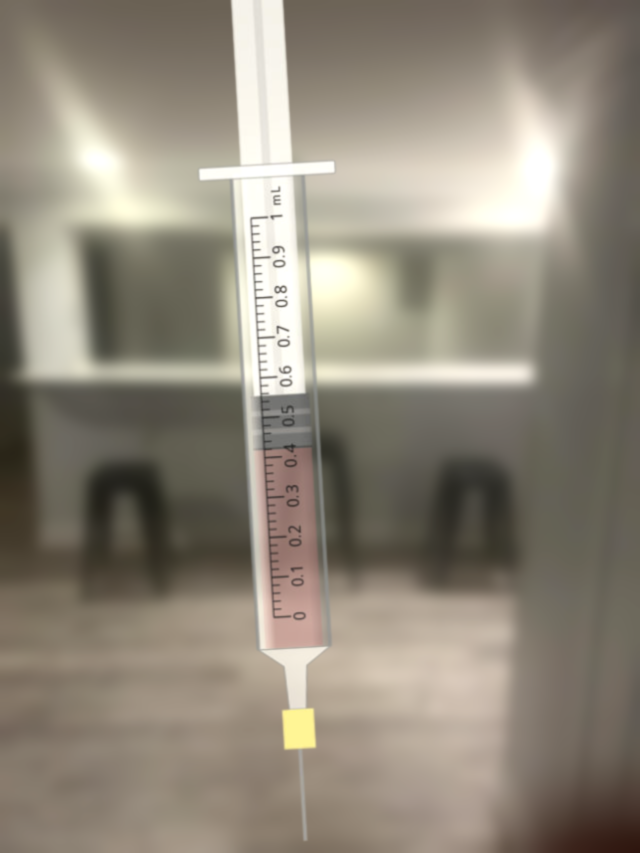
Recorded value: 0.42 mL
